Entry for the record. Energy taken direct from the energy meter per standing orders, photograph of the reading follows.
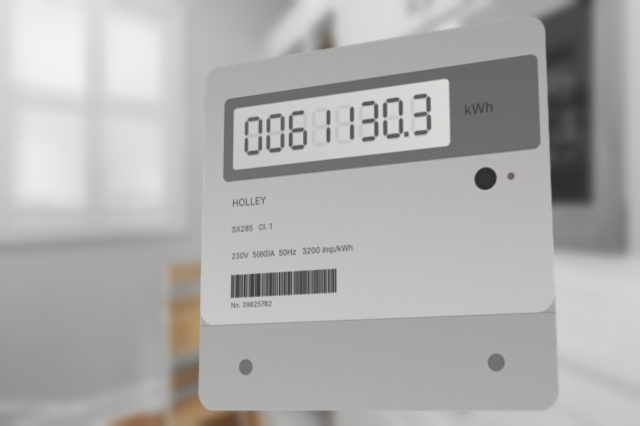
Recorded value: 61130.3 kWh
